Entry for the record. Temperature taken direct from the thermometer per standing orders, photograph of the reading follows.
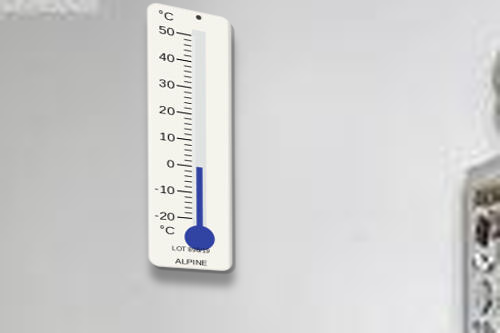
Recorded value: 0 °C
